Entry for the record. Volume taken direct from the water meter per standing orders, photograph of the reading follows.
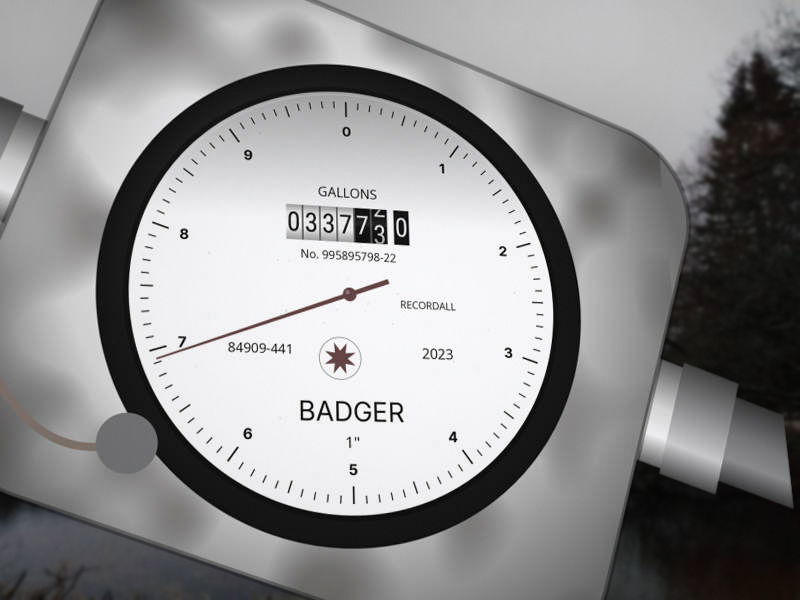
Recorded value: 337726.9 gal
